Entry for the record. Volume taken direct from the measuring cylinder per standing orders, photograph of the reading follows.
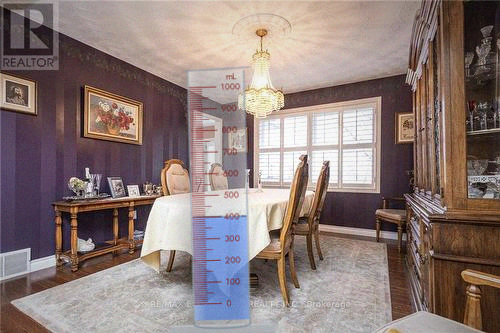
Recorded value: 400 mL
